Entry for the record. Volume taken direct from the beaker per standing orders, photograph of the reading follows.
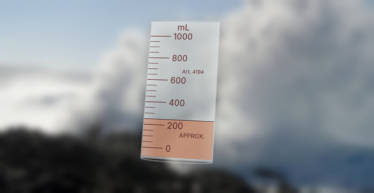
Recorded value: 250 mL
